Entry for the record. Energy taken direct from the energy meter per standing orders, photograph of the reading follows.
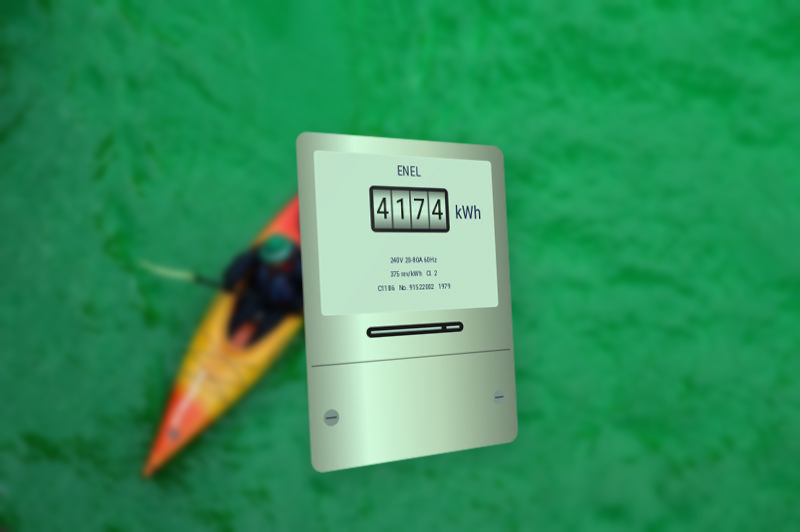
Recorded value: 4174 kWh
